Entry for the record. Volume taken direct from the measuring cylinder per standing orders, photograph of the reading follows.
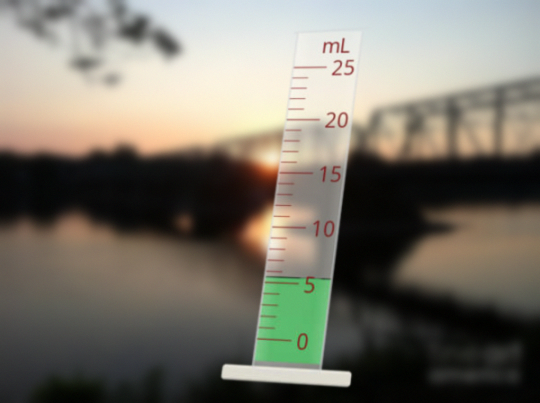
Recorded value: 5.5 mL
